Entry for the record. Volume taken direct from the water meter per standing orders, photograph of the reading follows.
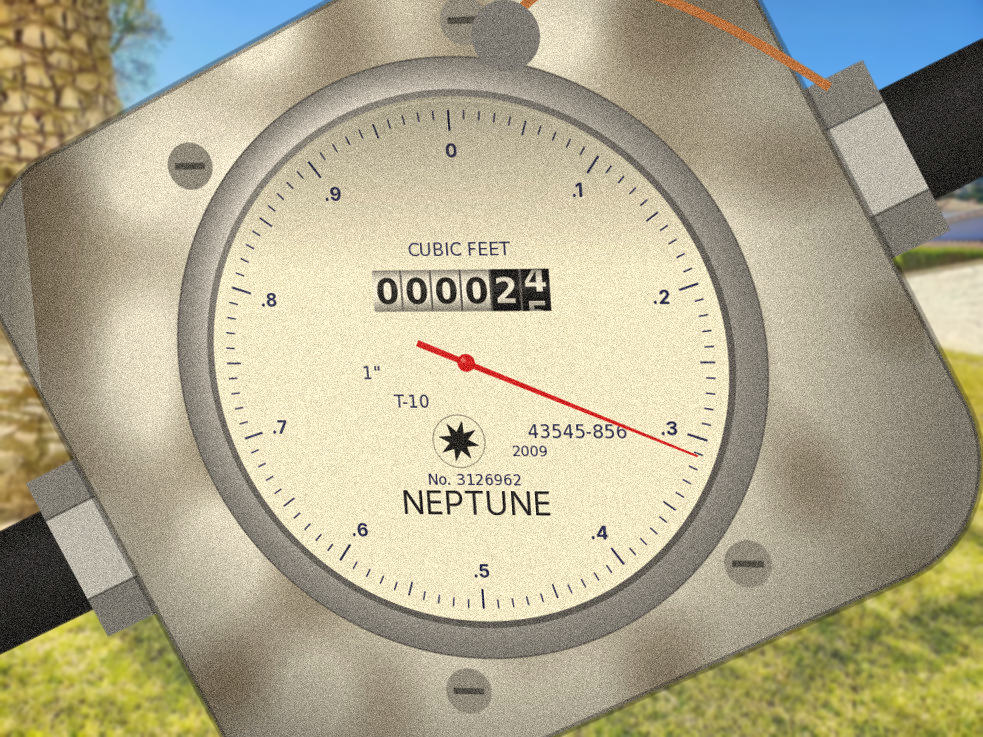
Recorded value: 24.31 ft³
